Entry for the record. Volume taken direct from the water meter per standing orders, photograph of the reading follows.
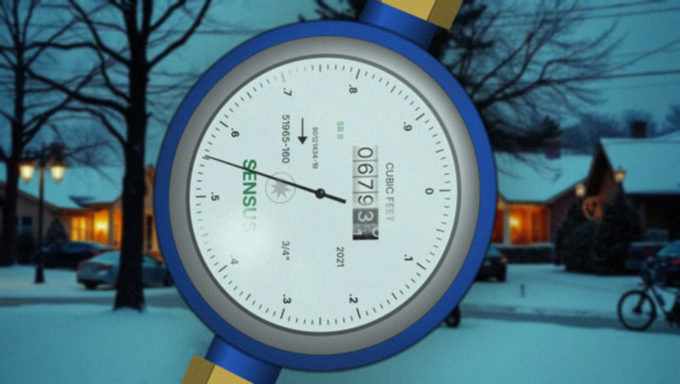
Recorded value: 67930.55 ft³
